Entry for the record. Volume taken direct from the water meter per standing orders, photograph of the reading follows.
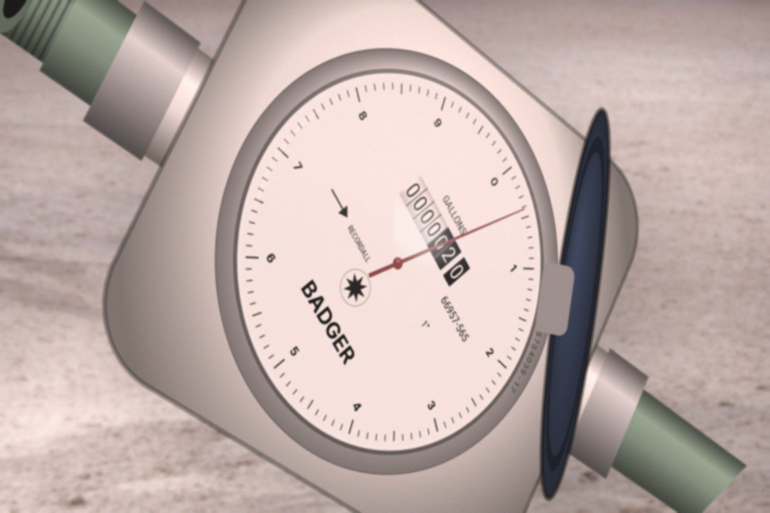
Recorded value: 20.4 gal
